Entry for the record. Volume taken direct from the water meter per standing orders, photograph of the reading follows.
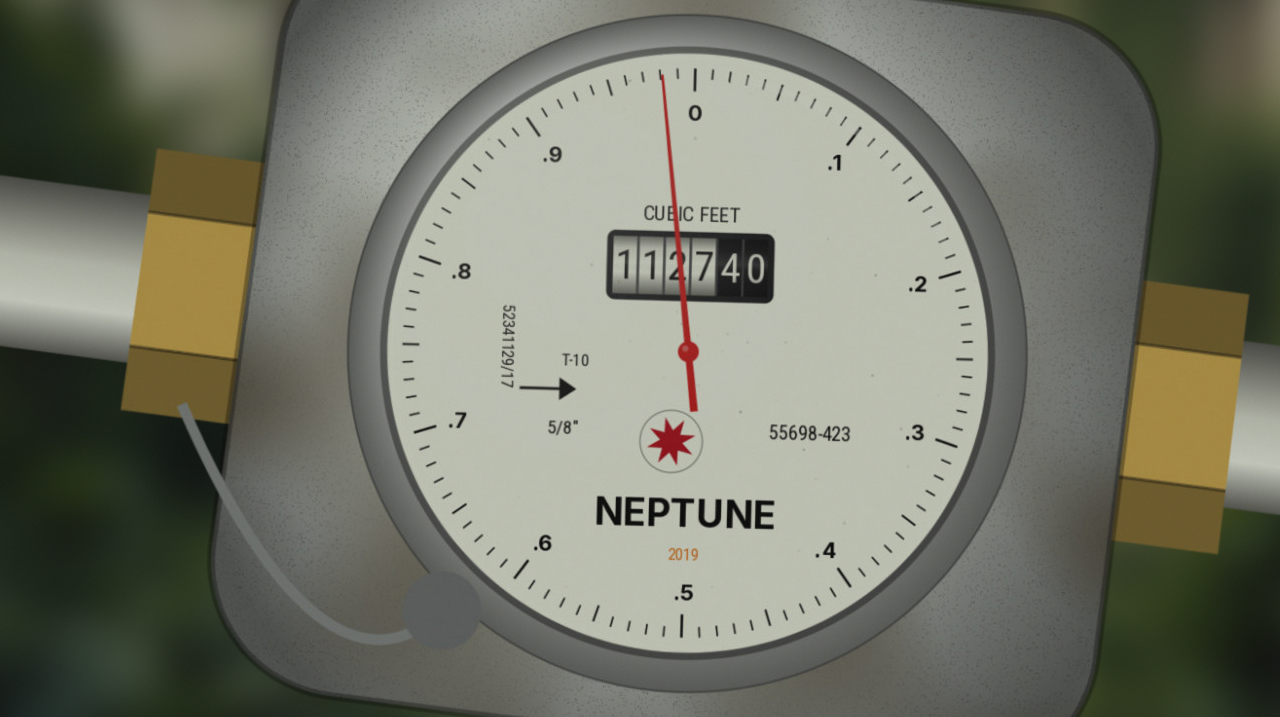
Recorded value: 112739.98 ft³
